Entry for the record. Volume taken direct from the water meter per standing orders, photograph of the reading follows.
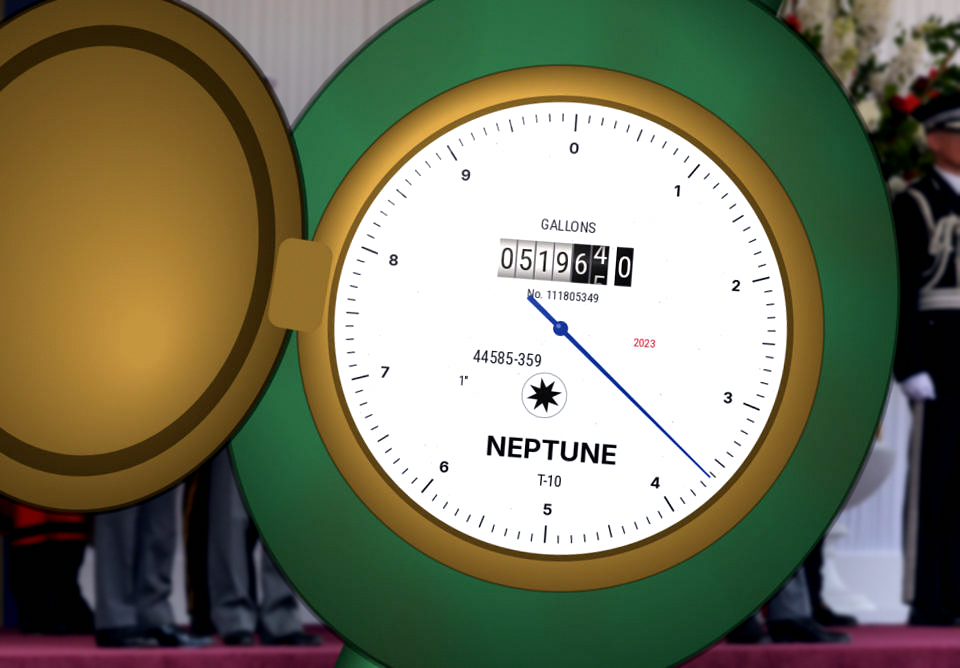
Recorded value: 519643.6 gal
